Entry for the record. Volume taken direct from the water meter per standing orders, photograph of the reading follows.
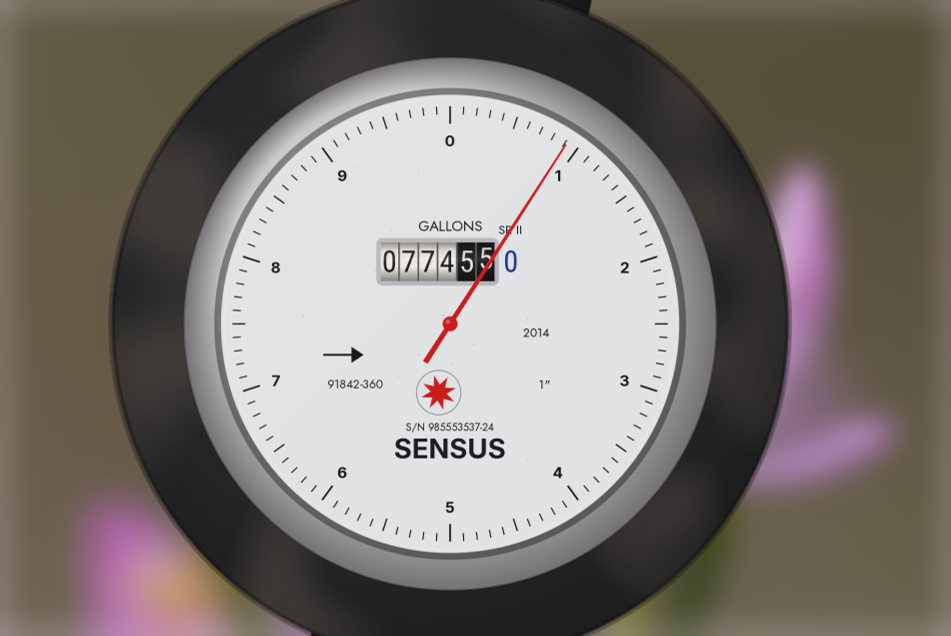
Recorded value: 774550.9 gal
